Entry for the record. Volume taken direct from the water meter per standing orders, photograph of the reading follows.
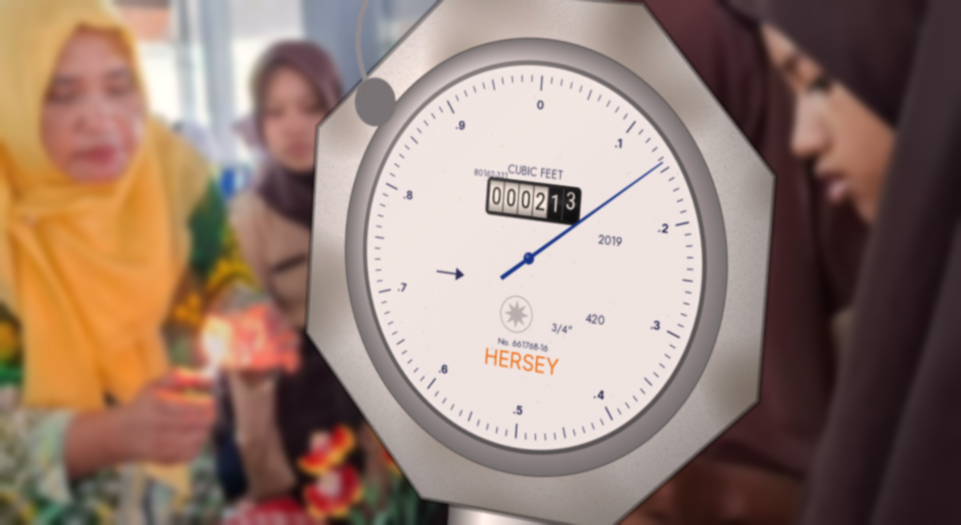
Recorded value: 213.14 ft³
